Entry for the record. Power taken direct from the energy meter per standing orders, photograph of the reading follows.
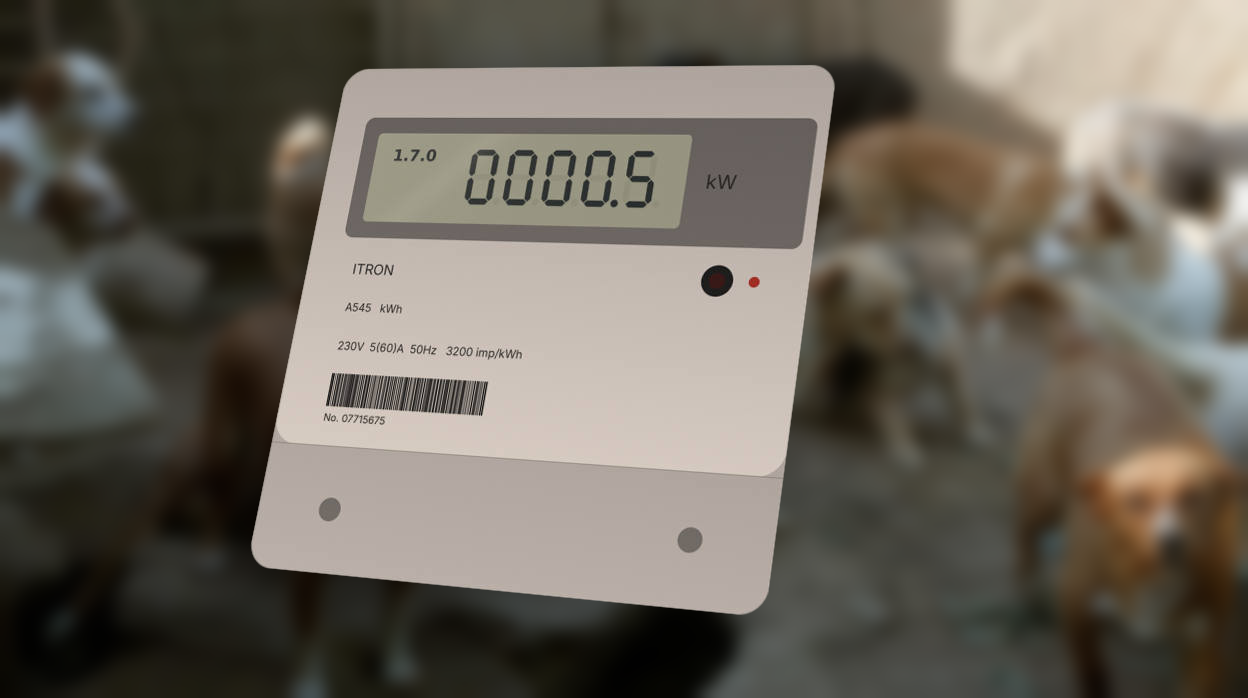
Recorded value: 0.5 kW
